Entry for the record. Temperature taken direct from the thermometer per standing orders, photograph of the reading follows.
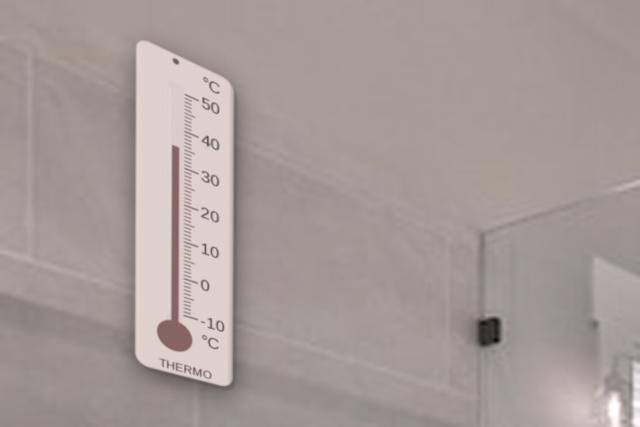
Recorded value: 35 °C
